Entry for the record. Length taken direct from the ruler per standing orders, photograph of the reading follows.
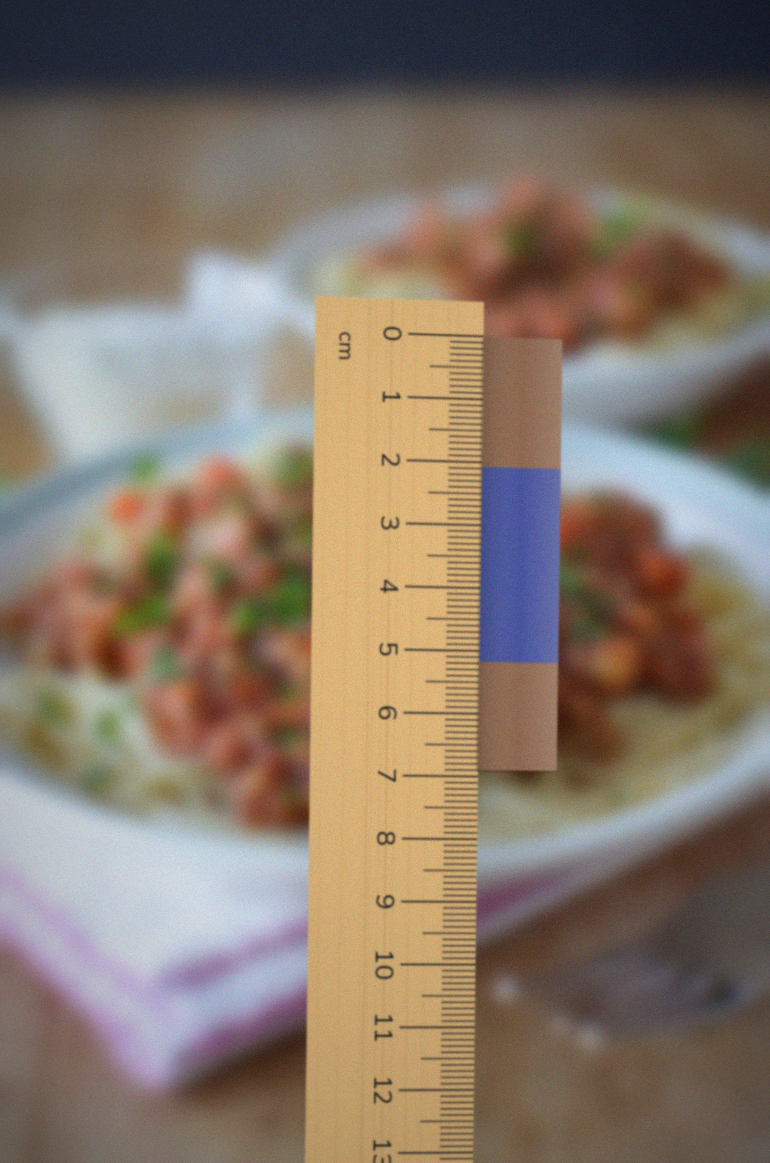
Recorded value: 6.9 cm
